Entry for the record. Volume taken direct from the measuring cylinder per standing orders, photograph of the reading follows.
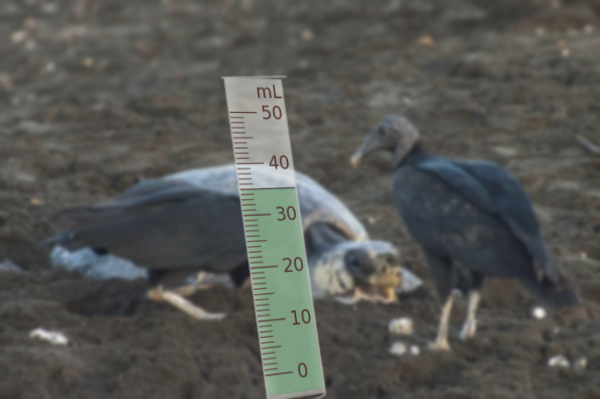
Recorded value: 35 mL
